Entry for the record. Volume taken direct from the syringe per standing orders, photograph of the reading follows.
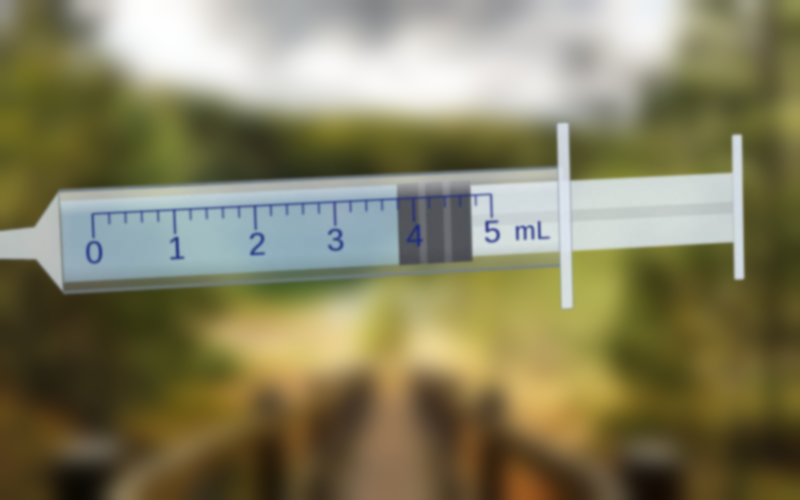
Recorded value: 3.8 mL
